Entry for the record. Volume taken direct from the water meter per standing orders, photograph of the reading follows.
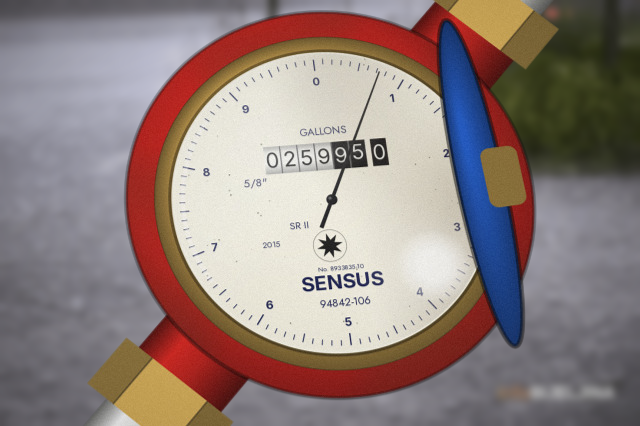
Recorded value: 259950.7 gal
